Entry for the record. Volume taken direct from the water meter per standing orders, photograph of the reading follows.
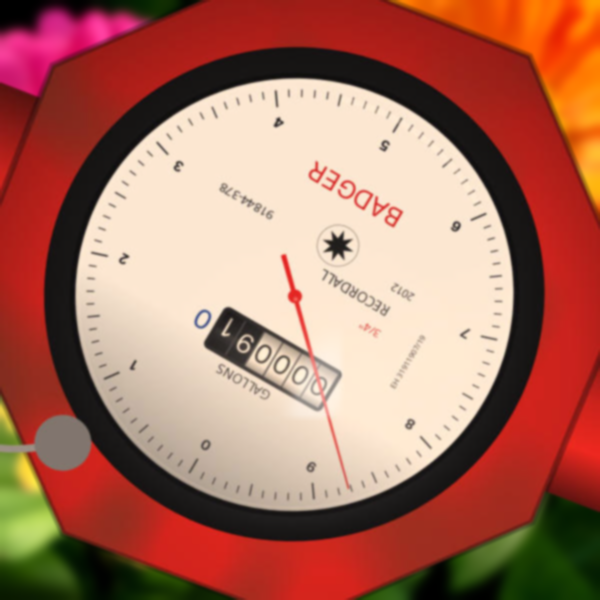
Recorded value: 908.7 gal
